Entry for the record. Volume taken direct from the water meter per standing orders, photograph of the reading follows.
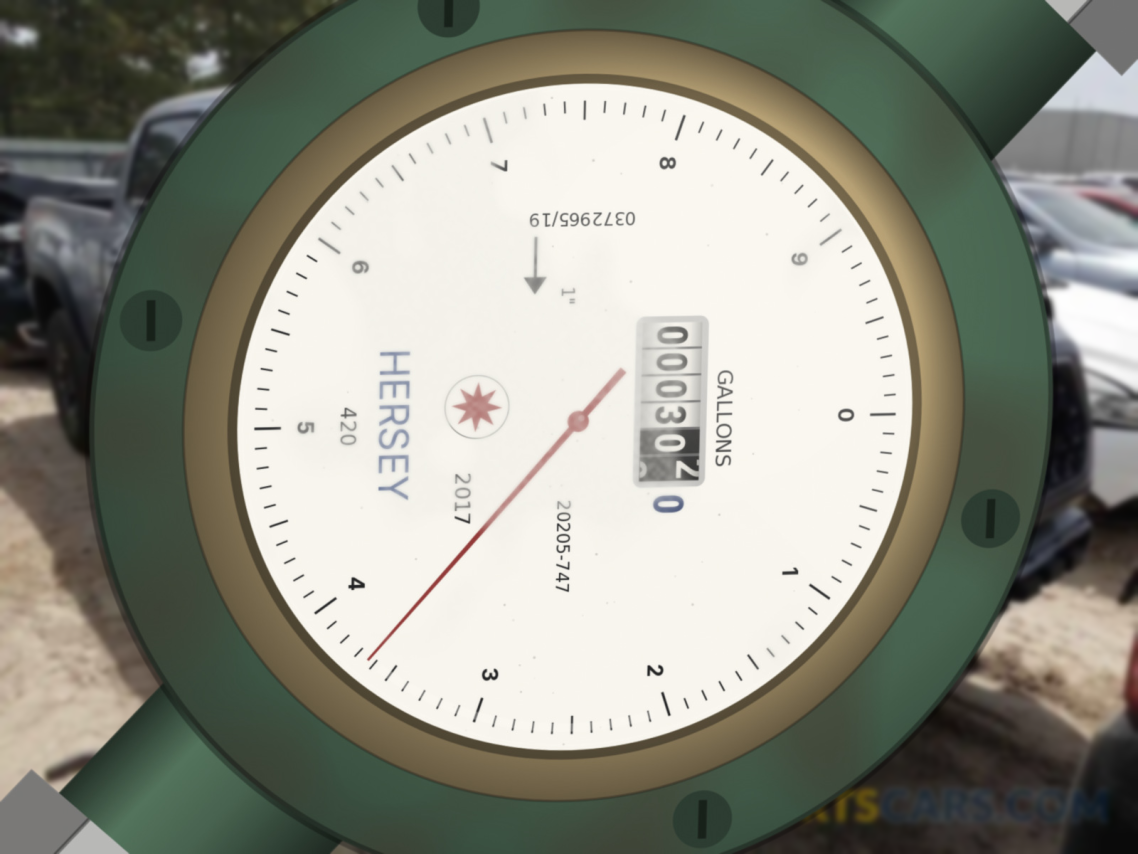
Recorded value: 3023.6 gal
